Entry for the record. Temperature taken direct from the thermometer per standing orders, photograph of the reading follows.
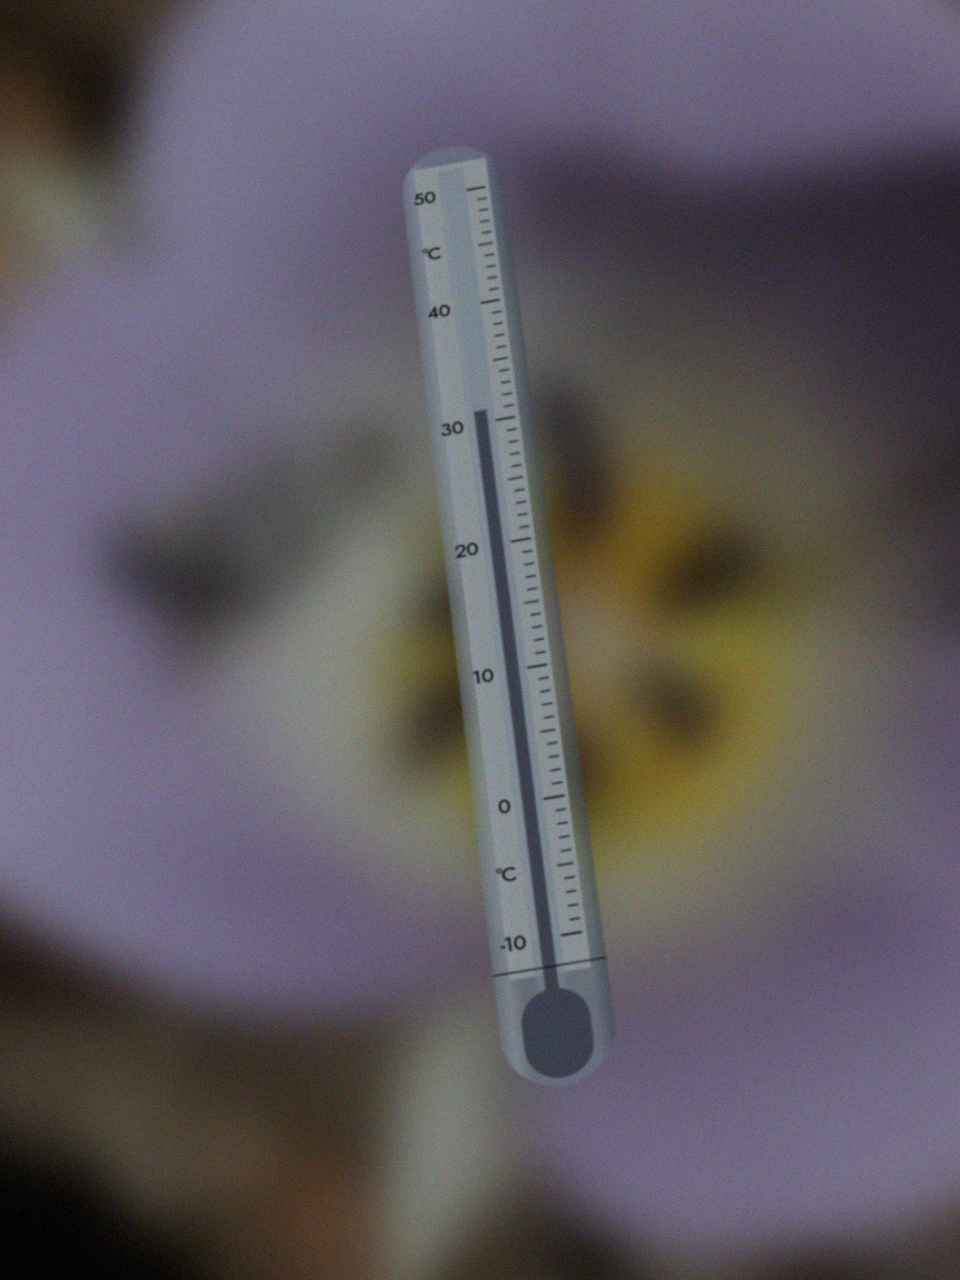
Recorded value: 31 °C
